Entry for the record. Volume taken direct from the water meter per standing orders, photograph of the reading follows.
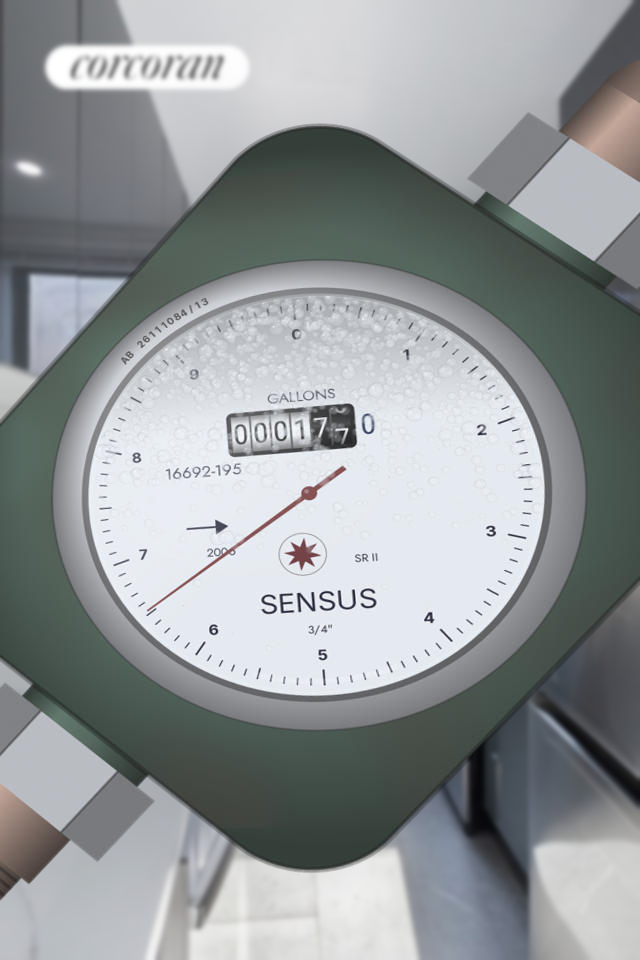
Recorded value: 1766.5 gal
